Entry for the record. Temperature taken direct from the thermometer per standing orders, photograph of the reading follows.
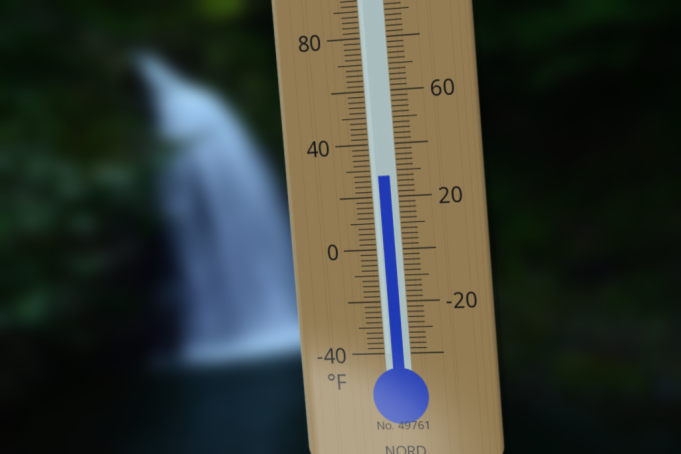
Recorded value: 28 °F
